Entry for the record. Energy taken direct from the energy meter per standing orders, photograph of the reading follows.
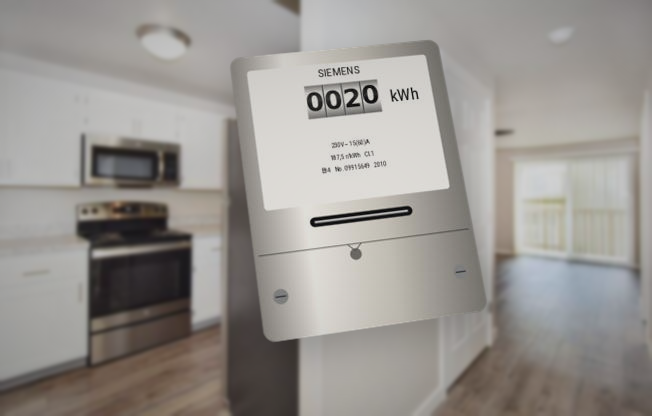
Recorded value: 20 kWh
